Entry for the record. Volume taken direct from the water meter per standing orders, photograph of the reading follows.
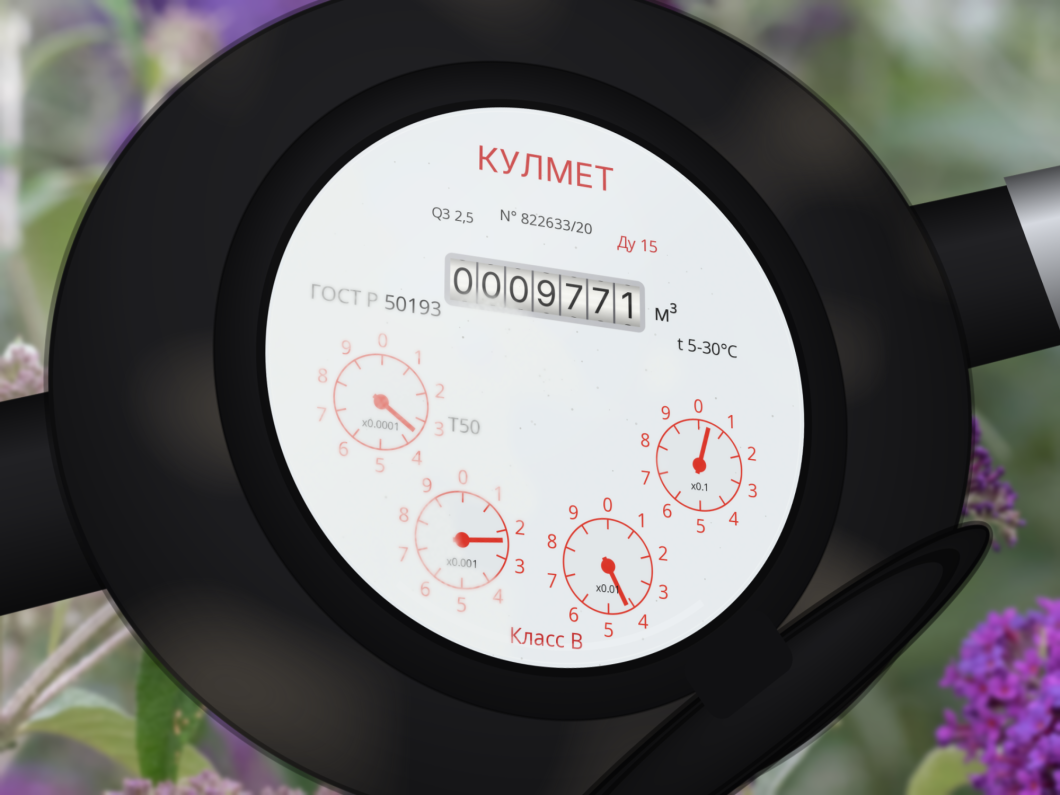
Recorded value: 9771.0423 m³
